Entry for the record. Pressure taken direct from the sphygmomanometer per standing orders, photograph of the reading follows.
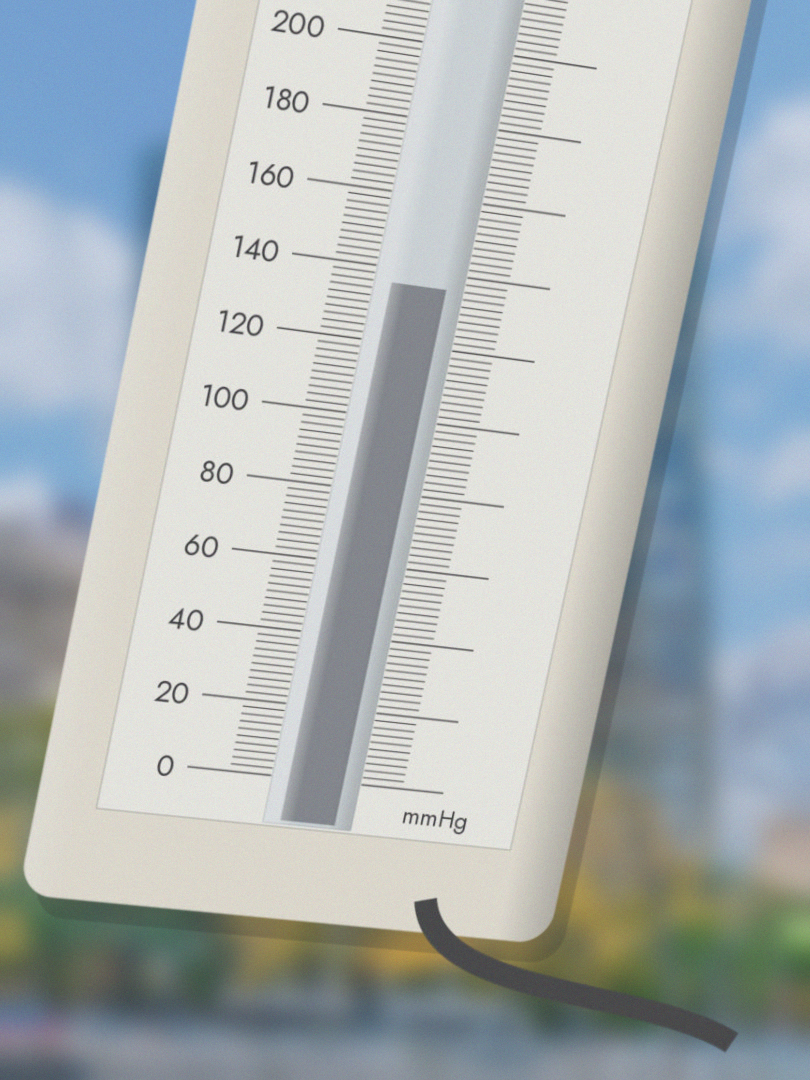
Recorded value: 136 mmHg
